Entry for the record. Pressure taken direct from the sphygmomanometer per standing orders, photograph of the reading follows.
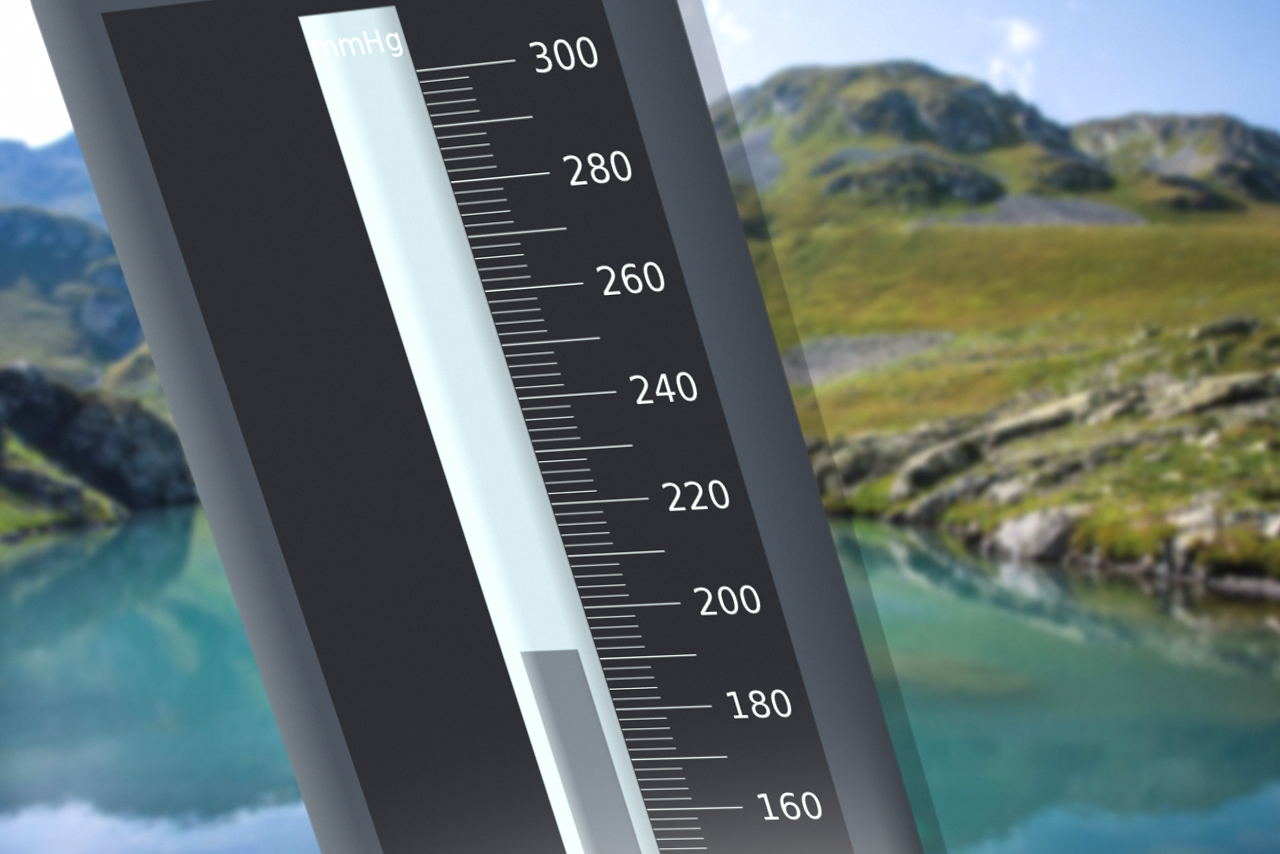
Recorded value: 192 mmHg
